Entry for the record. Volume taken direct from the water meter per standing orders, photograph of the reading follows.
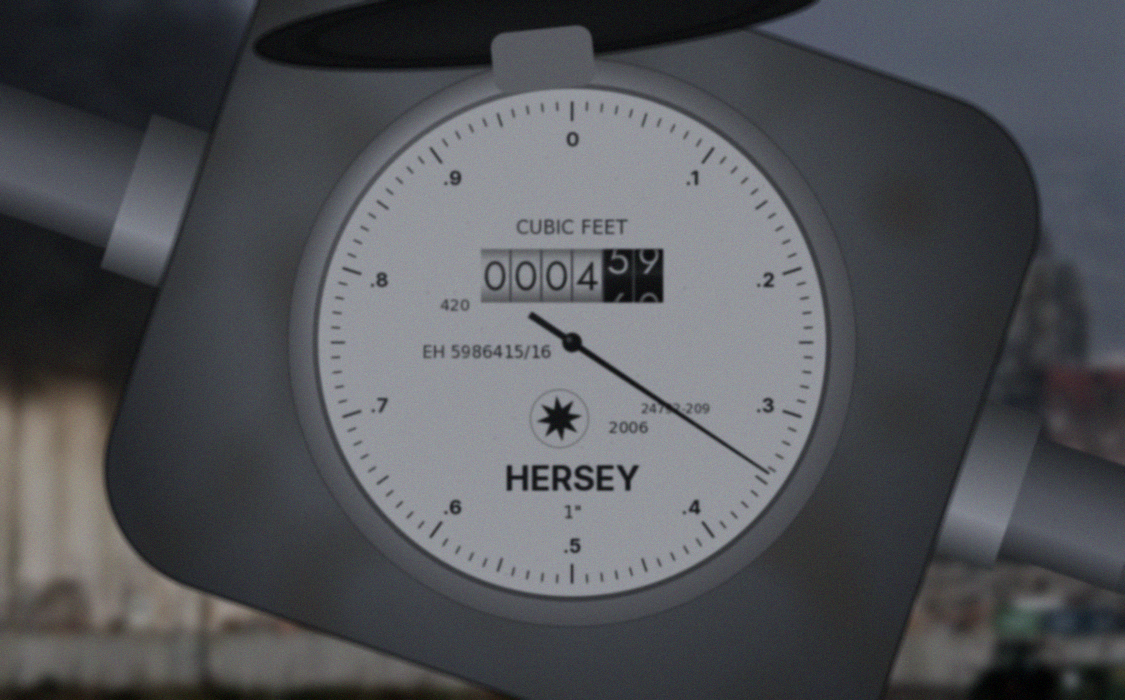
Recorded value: 459.34 ft³
